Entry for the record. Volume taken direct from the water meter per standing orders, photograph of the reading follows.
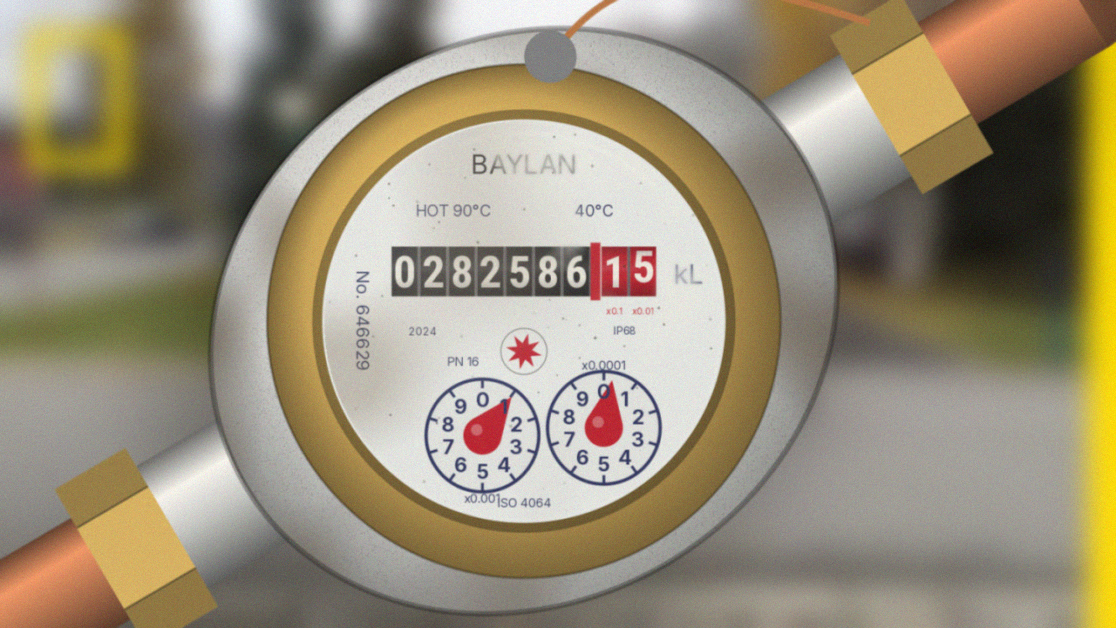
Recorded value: 282586.1510 kL
